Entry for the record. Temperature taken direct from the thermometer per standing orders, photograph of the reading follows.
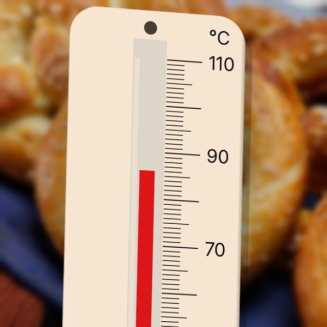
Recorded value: 86 °C
